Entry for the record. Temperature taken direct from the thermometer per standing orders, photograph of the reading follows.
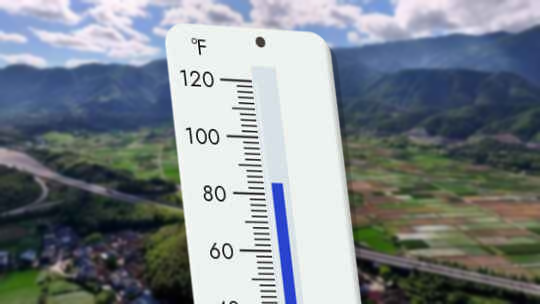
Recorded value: 84 °F
